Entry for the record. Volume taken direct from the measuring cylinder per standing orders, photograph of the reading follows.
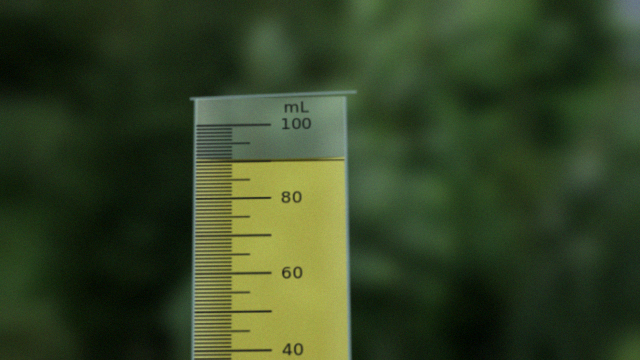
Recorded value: 90 mL
